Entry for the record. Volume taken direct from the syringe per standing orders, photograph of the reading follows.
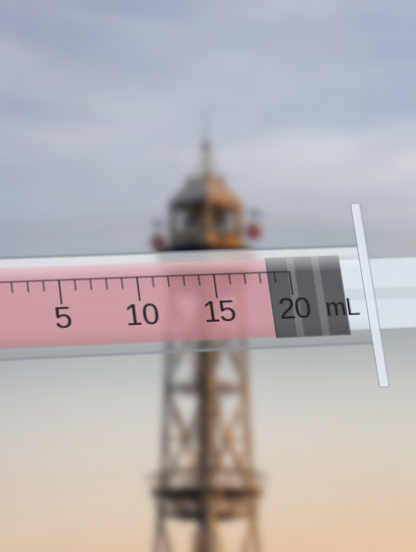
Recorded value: 18.5 mL
